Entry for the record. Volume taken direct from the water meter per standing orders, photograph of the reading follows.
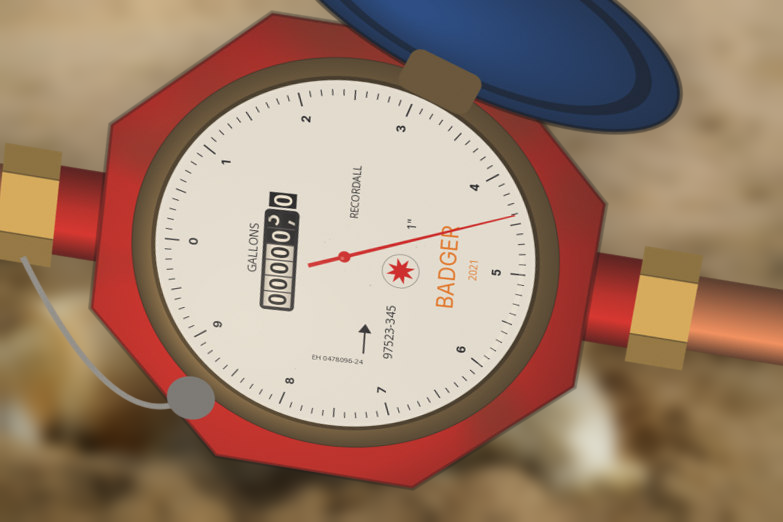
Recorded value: 34.4 gal
